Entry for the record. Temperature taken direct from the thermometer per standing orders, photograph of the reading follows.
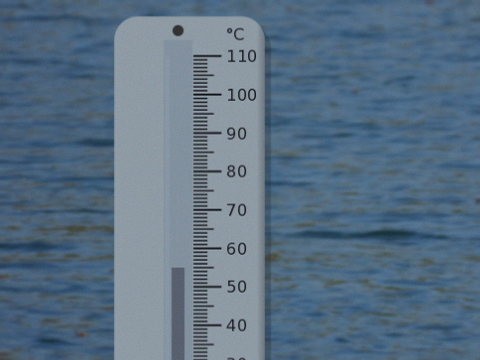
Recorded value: 55 °C
